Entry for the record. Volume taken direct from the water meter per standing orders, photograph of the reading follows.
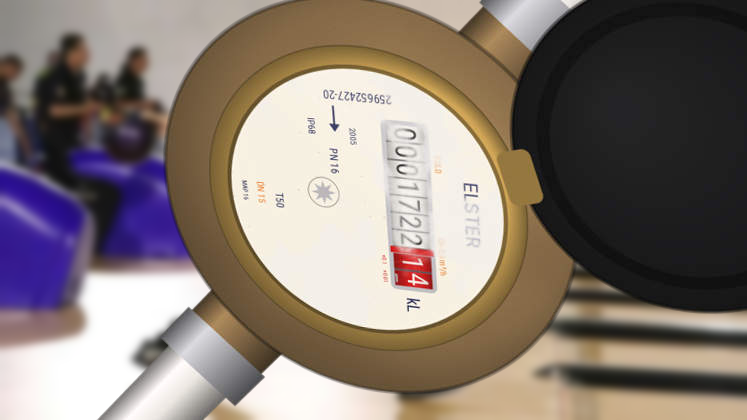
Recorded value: 1722.14 kL
